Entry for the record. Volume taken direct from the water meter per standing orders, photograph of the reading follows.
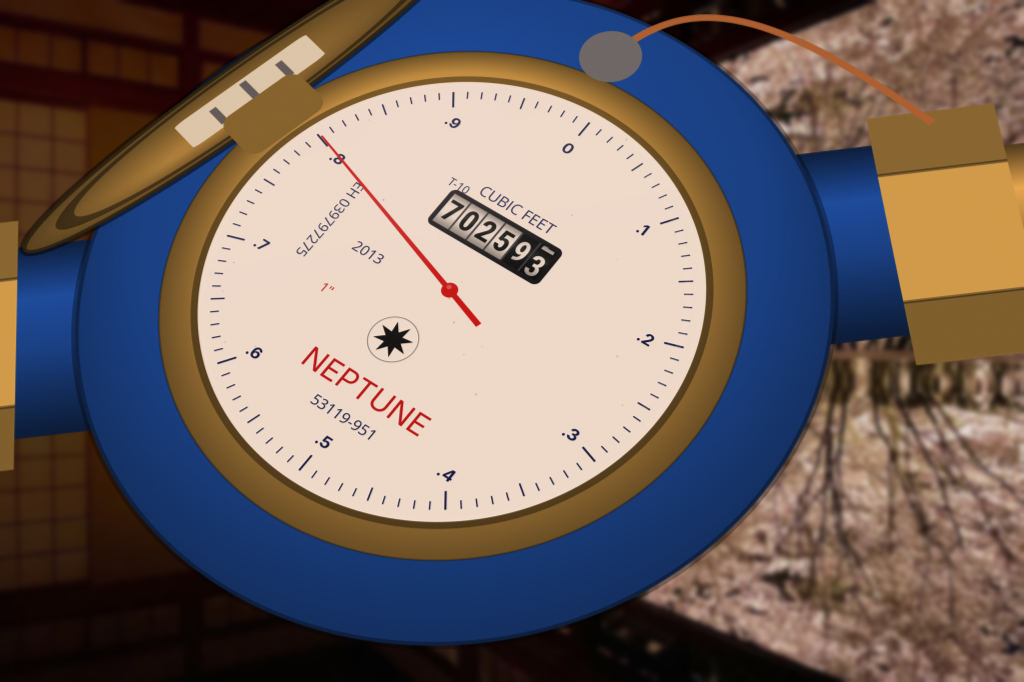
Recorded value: 702592.80 ft³
